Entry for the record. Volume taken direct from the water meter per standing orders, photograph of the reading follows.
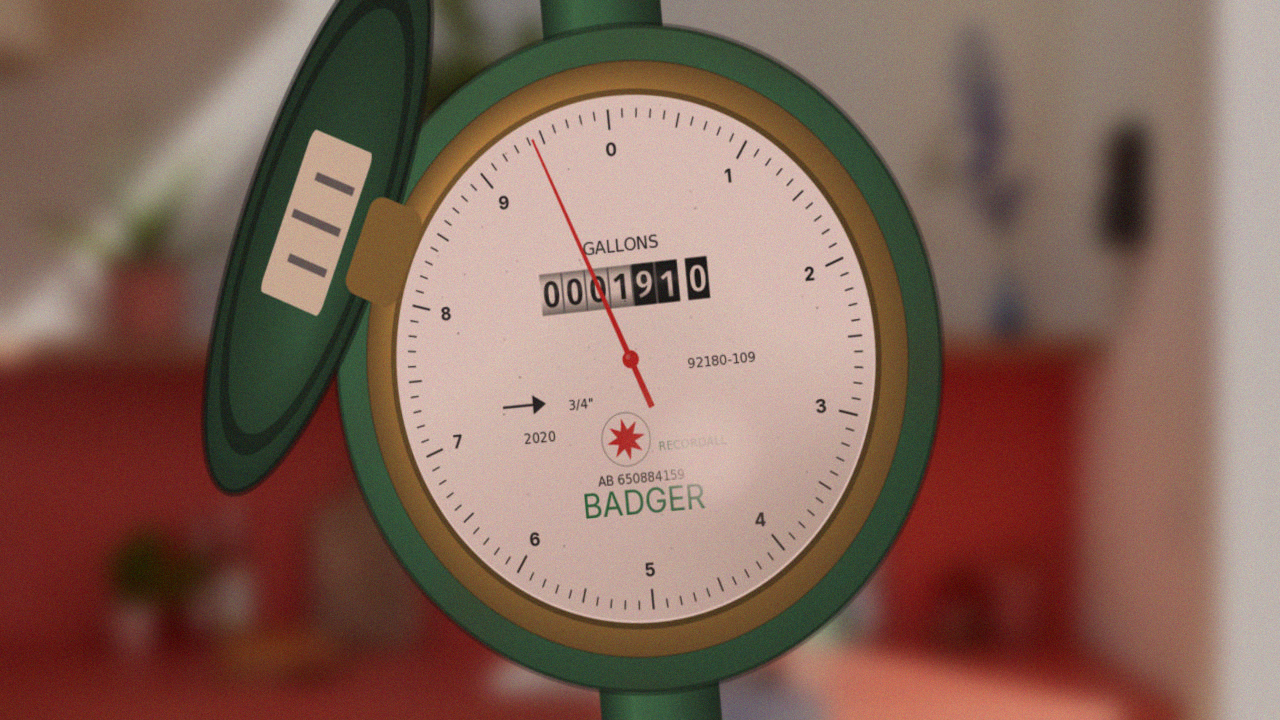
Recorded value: 1909.4 gal
